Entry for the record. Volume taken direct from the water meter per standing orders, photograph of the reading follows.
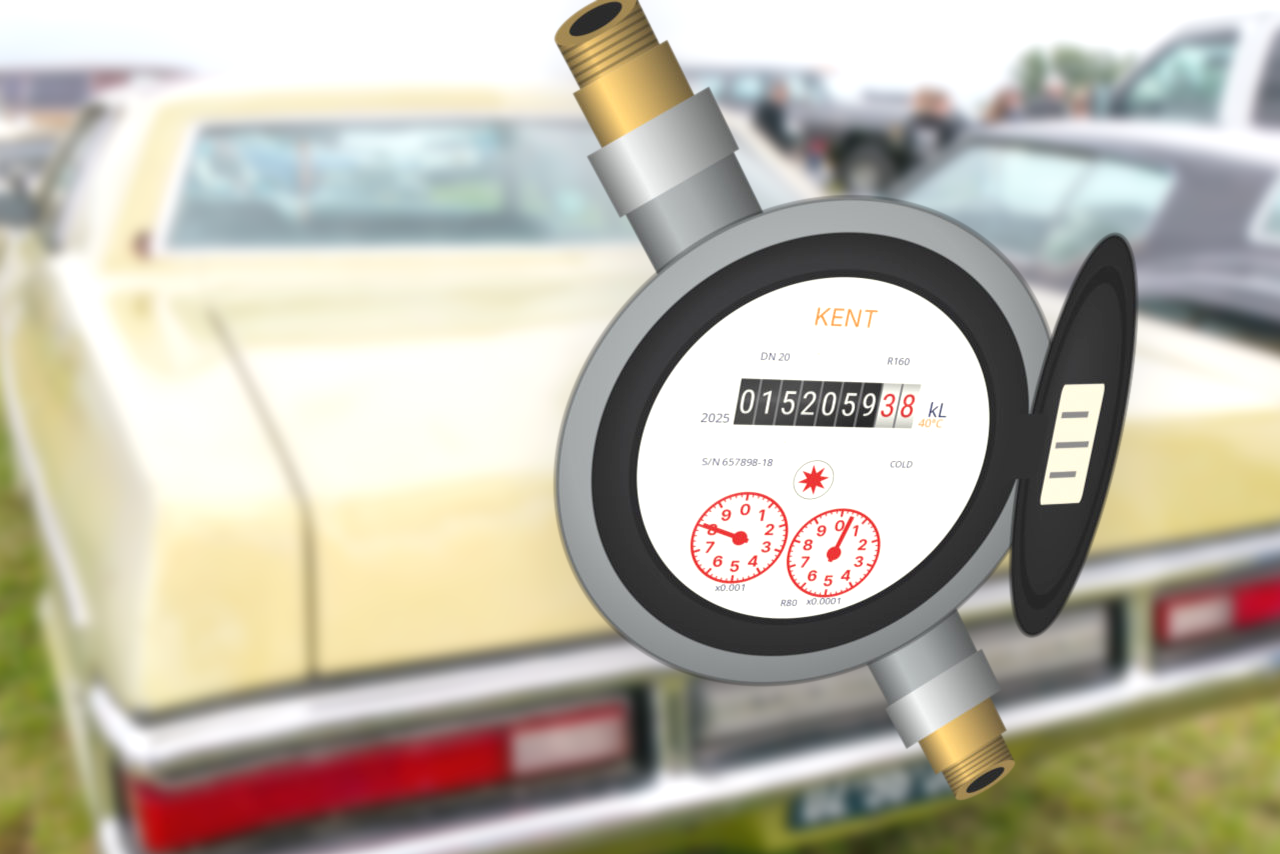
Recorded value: 152059.3880 kL
